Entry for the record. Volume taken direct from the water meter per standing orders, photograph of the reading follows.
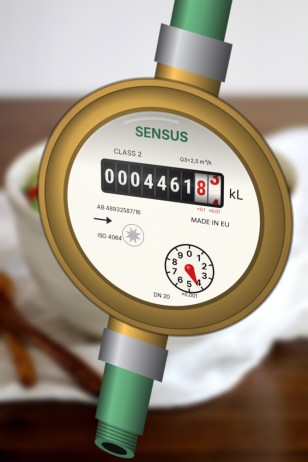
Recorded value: 4461.834 kL
